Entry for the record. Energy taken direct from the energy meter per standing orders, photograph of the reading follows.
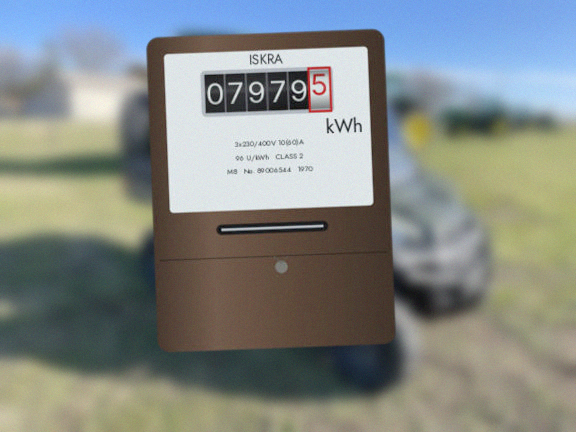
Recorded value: 7979.5 kWh
